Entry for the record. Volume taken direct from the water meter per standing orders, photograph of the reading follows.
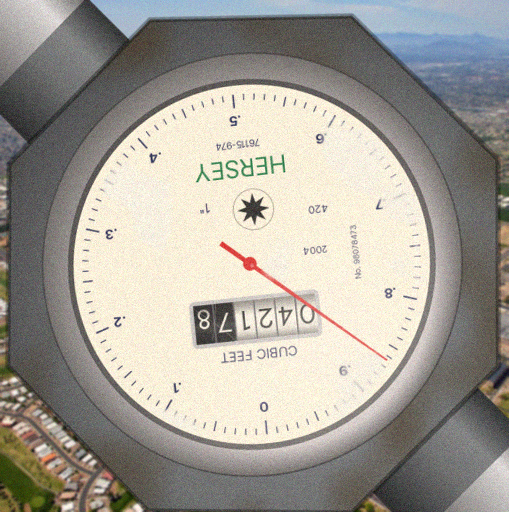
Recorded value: 42177.86 ft³
